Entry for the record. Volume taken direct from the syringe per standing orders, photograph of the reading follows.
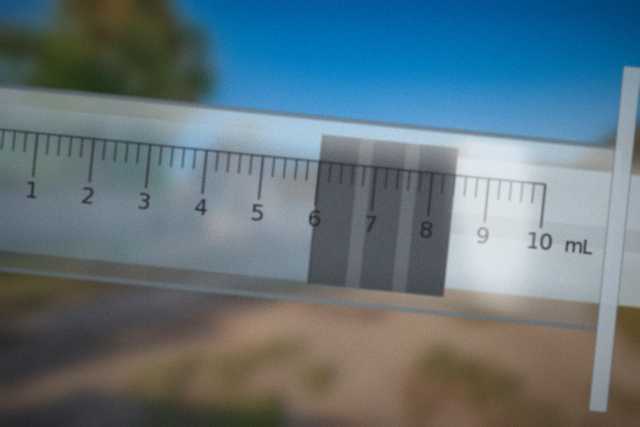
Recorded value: 6 mL
